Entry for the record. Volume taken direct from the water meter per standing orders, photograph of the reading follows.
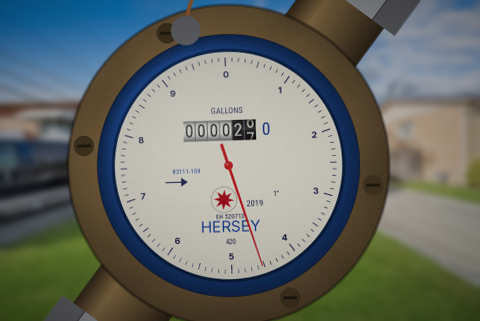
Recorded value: 264.5 gal
